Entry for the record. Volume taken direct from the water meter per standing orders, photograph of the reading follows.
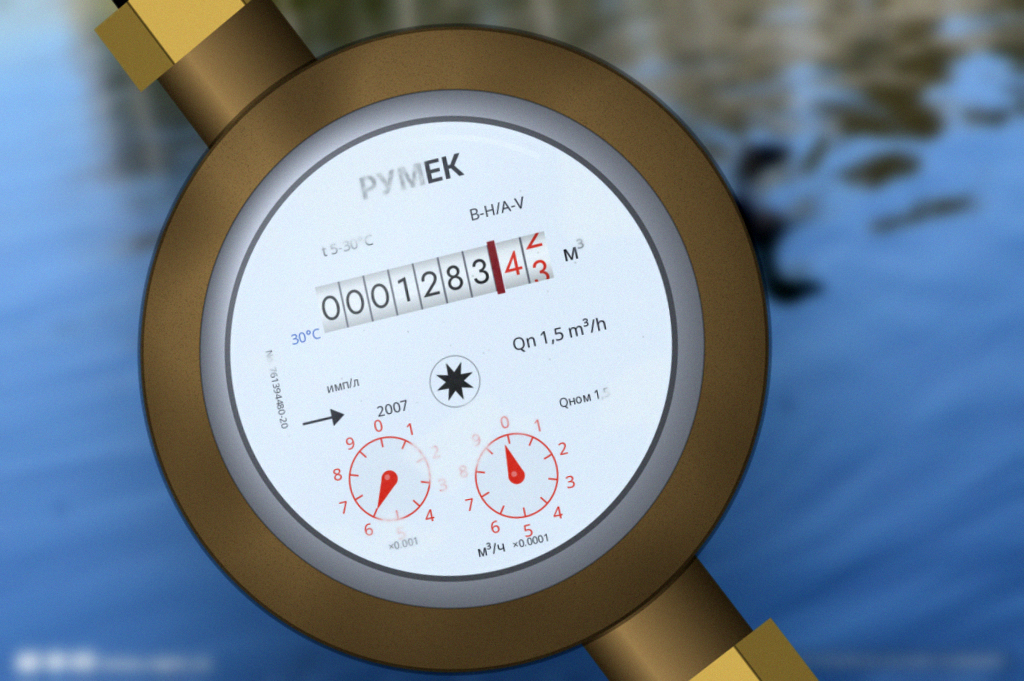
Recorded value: 1283.4259 m³
